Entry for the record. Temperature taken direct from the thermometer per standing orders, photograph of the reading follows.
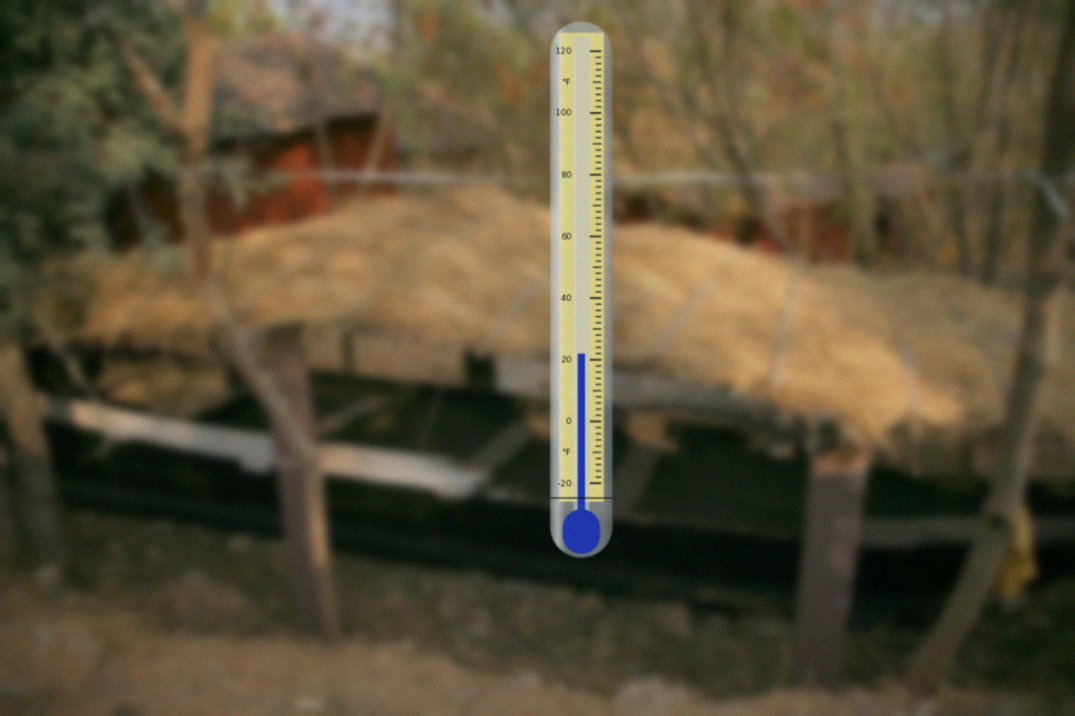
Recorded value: 22 °F
